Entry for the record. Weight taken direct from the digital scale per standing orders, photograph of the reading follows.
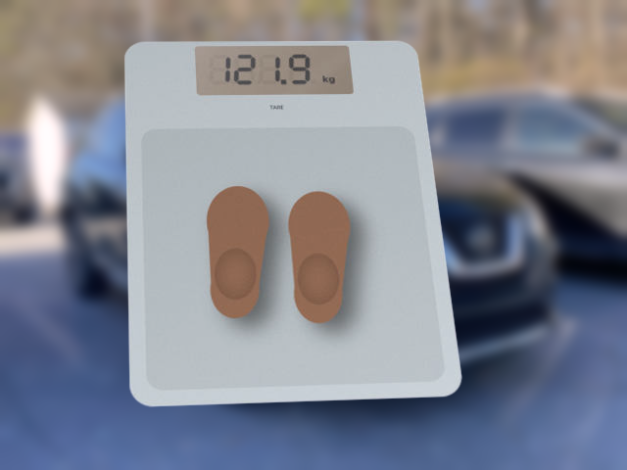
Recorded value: 121.9 kg
